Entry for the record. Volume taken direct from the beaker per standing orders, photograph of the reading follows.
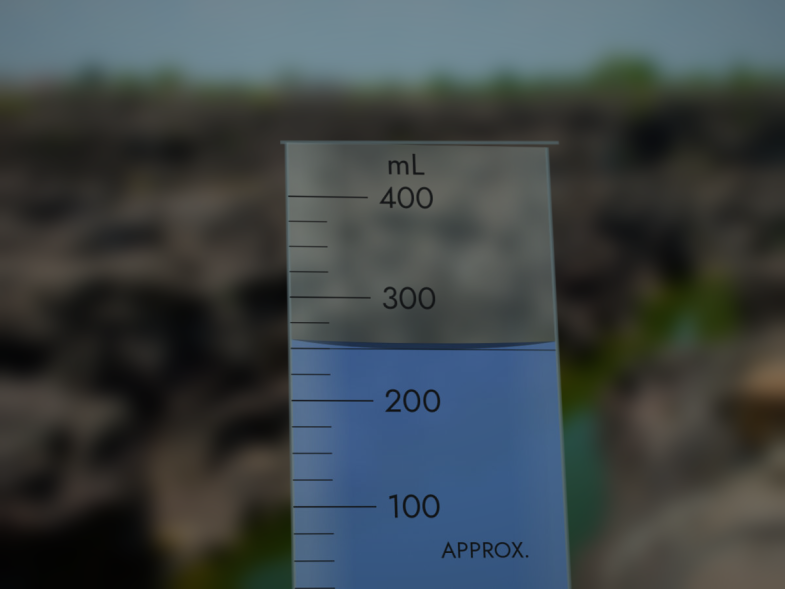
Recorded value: 250 mL
